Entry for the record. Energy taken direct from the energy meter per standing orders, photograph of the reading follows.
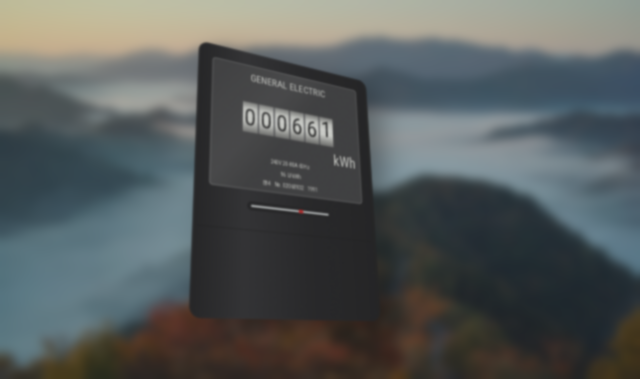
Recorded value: 661 kWh
